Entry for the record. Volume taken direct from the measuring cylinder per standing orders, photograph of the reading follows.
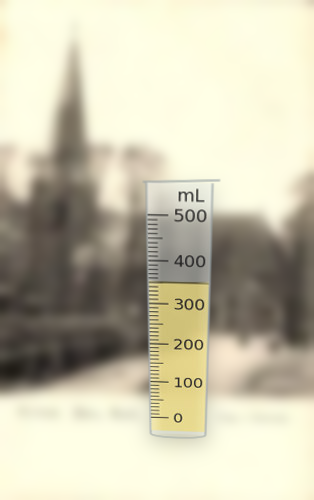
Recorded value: 350 mL
